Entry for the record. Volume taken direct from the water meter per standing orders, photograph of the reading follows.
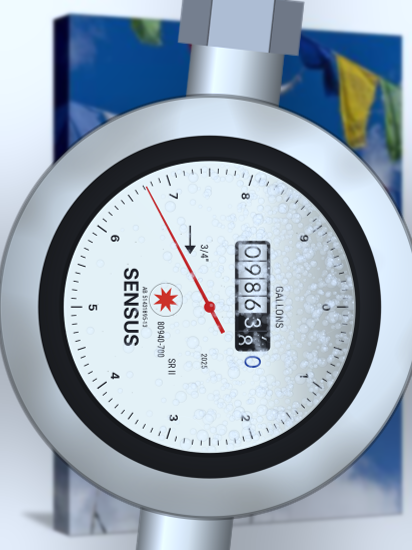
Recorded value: 986376.7 gal
